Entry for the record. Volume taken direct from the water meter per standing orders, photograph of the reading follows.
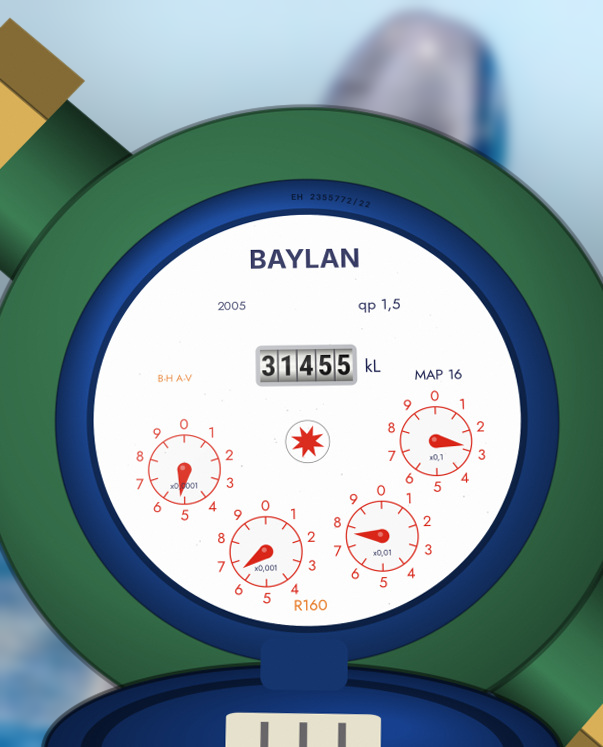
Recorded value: 31455.2765 kL
